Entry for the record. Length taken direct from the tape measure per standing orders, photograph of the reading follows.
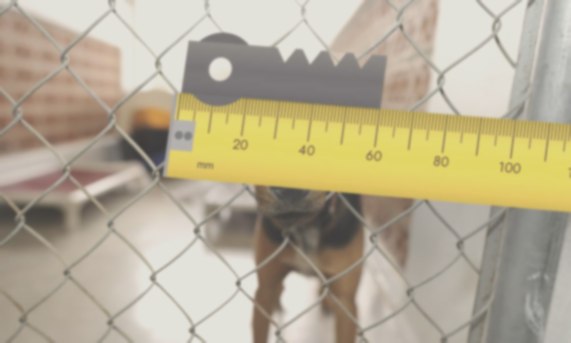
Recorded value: 60 mm
